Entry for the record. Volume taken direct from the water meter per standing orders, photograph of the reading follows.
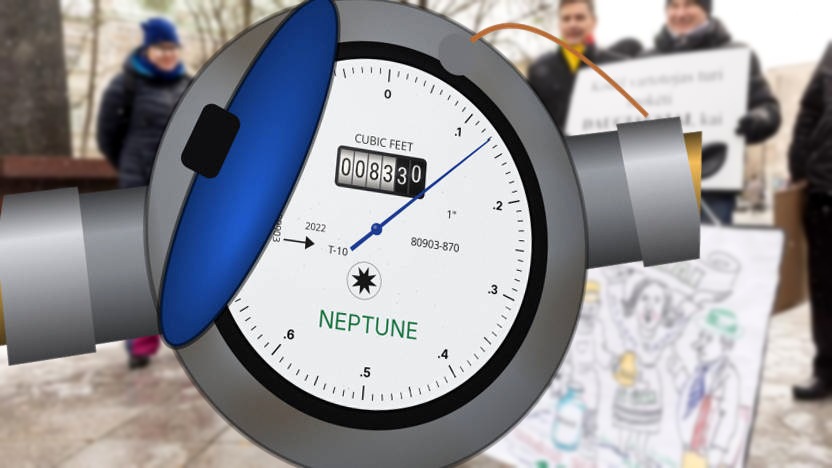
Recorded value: 8330.13 ft³
